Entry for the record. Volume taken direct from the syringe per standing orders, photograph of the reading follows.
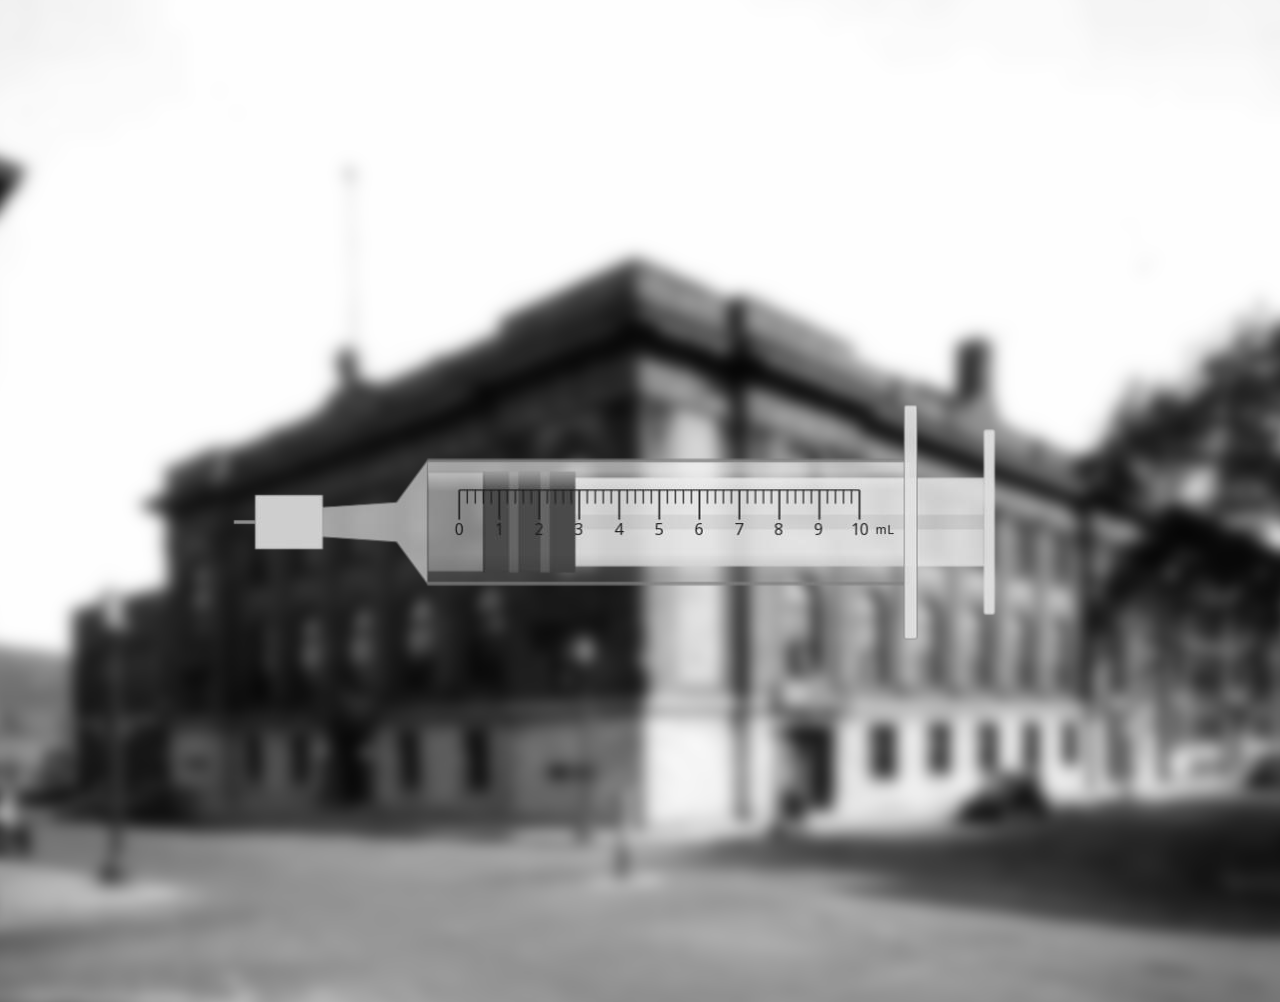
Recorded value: 0.6 mL
